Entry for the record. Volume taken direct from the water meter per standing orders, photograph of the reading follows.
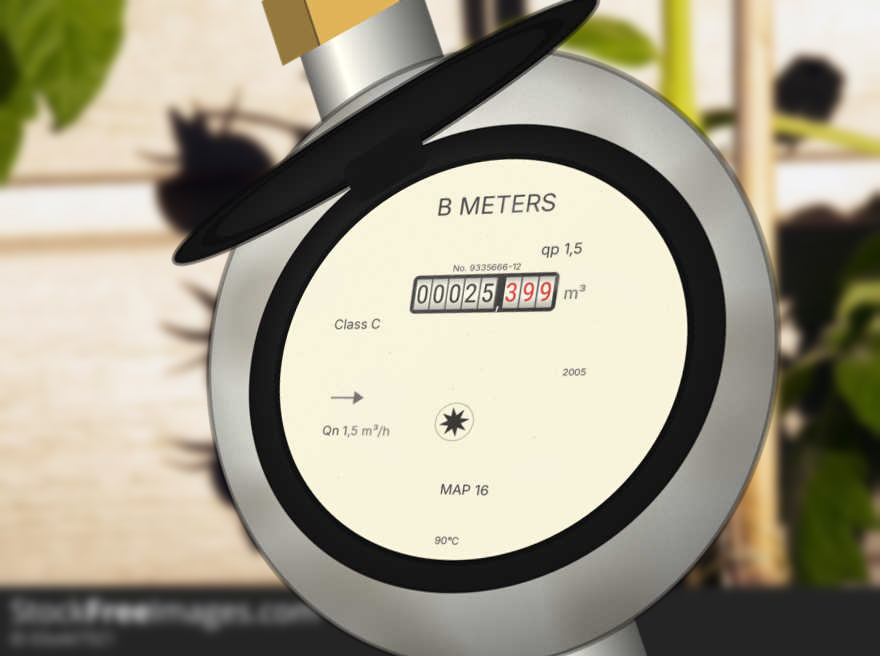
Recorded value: 25.399 m³
